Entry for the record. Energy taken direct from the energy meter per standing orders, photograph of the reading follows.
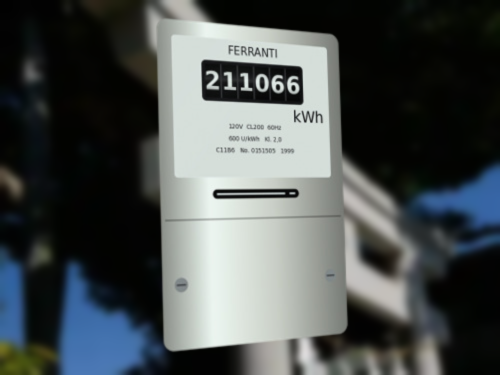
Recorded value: 211066 kWh
